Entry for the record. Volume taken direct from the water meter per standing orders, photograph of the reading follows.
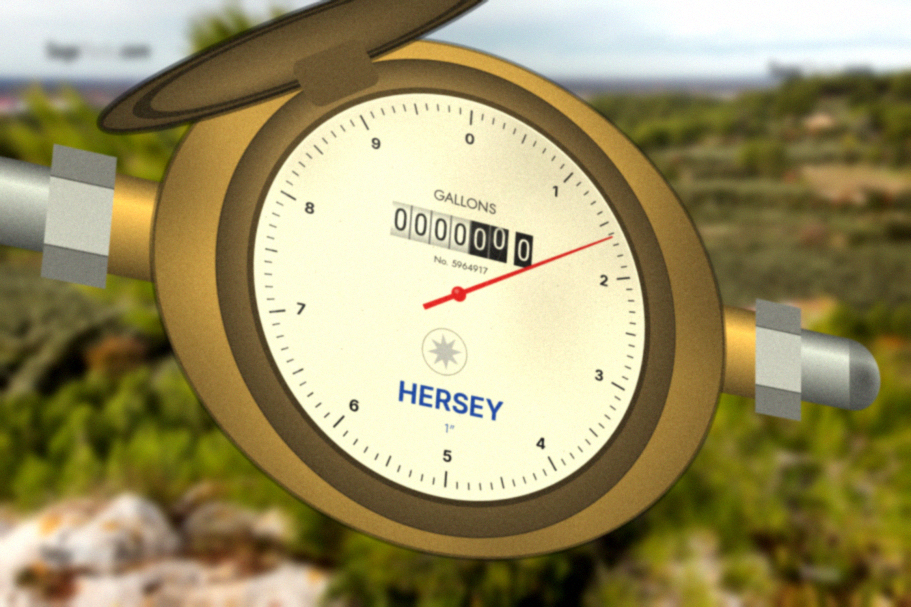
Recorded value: 1.6 gal
